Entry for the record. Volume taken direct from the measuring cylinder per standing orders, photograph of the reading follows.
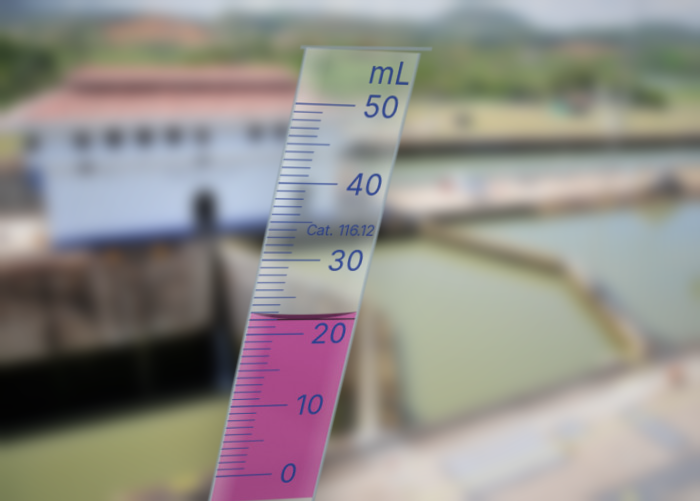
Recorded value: 22 mL
